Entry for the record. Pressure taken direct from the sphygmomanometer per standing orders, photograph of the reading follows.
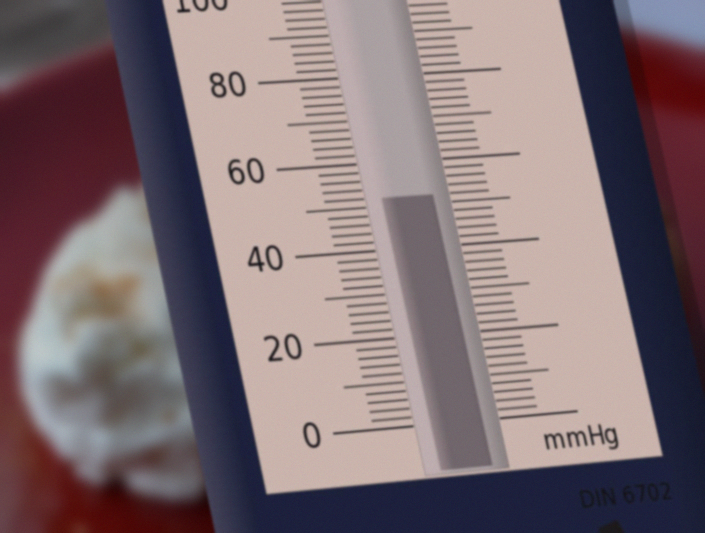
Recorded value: 52 mmHg
